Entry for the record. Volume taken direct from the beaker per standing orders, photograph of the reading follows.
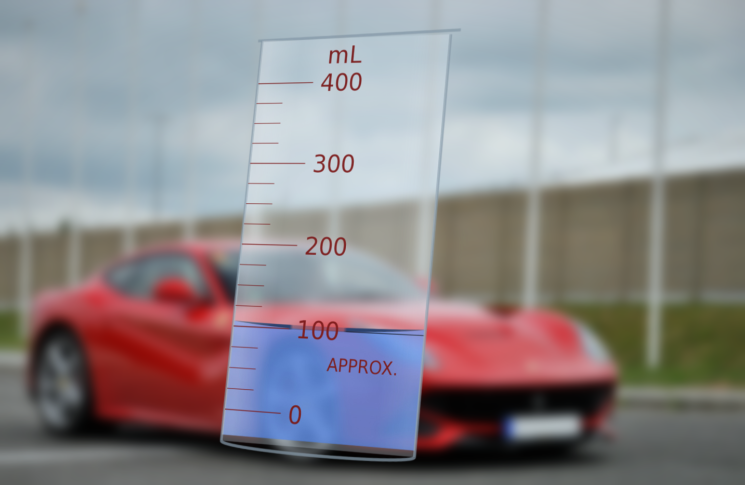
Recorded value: 100 mL
